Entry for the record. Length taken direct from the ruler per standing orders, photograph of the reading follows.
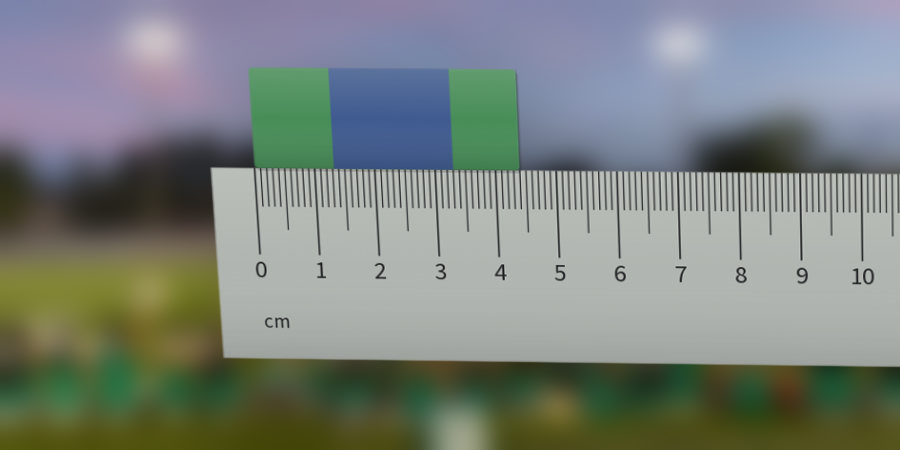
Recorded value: 4.4 cm
